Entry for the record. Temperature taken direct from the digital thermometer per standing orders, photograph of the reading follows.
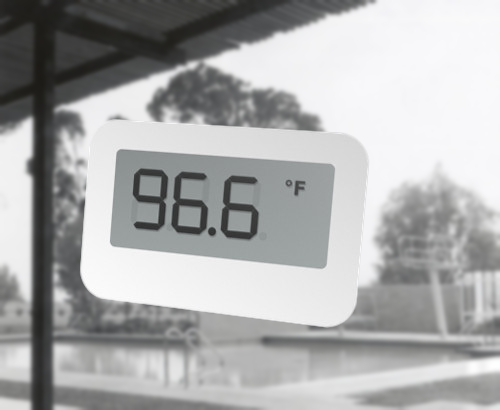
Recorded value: 96.6 °F
